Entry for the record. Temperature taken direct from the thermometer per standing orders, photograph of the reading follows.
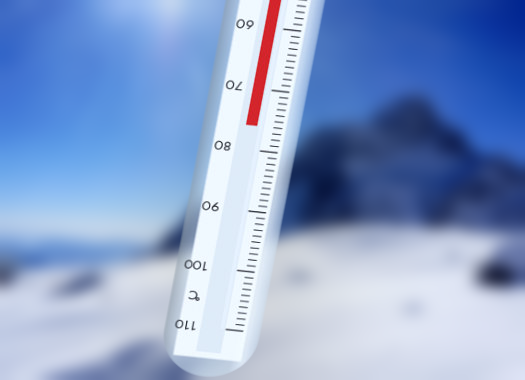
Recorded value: 76 °C
